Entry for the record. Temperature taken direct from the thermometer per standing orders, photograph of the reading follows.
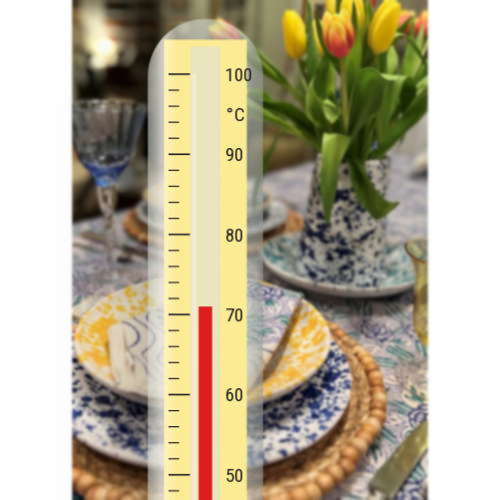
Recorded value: 71 °C
